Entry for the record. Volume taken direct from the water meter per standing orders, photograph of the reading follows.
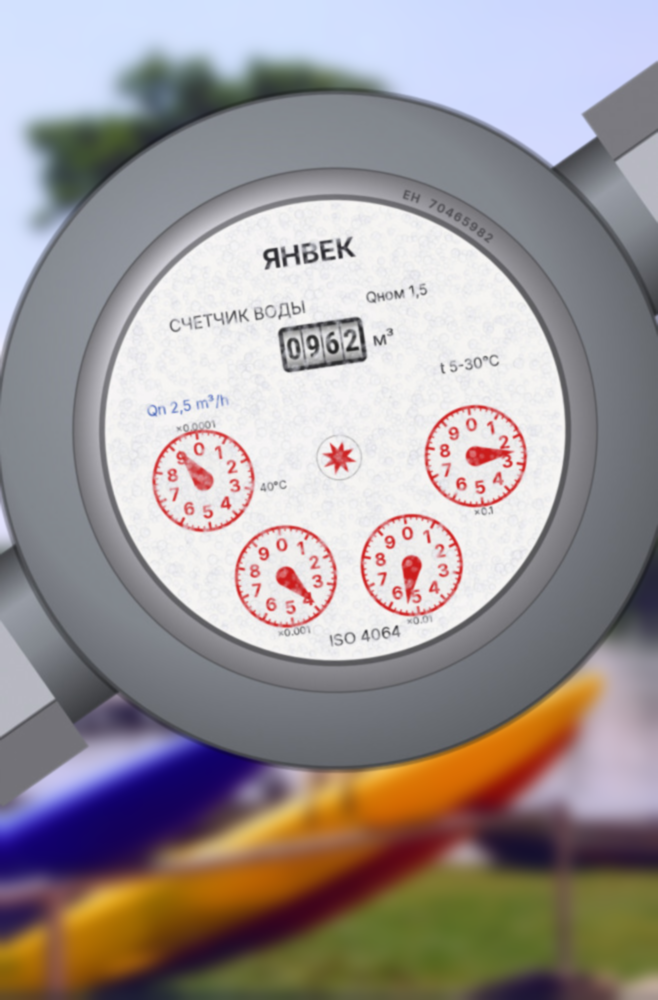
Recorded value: 962.2539 m³
